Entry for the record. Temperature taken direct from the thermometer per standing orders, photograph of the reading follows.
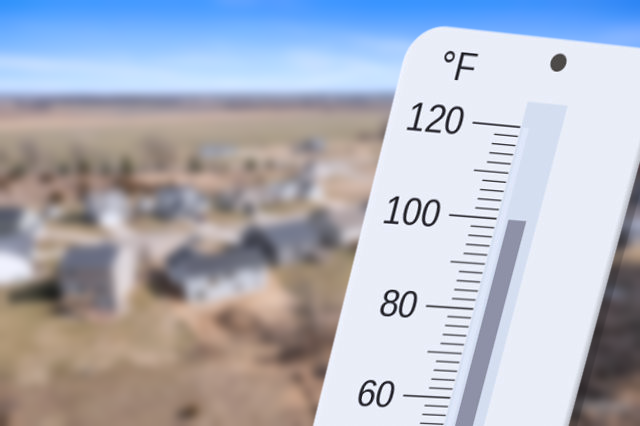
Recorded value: 100 °F
